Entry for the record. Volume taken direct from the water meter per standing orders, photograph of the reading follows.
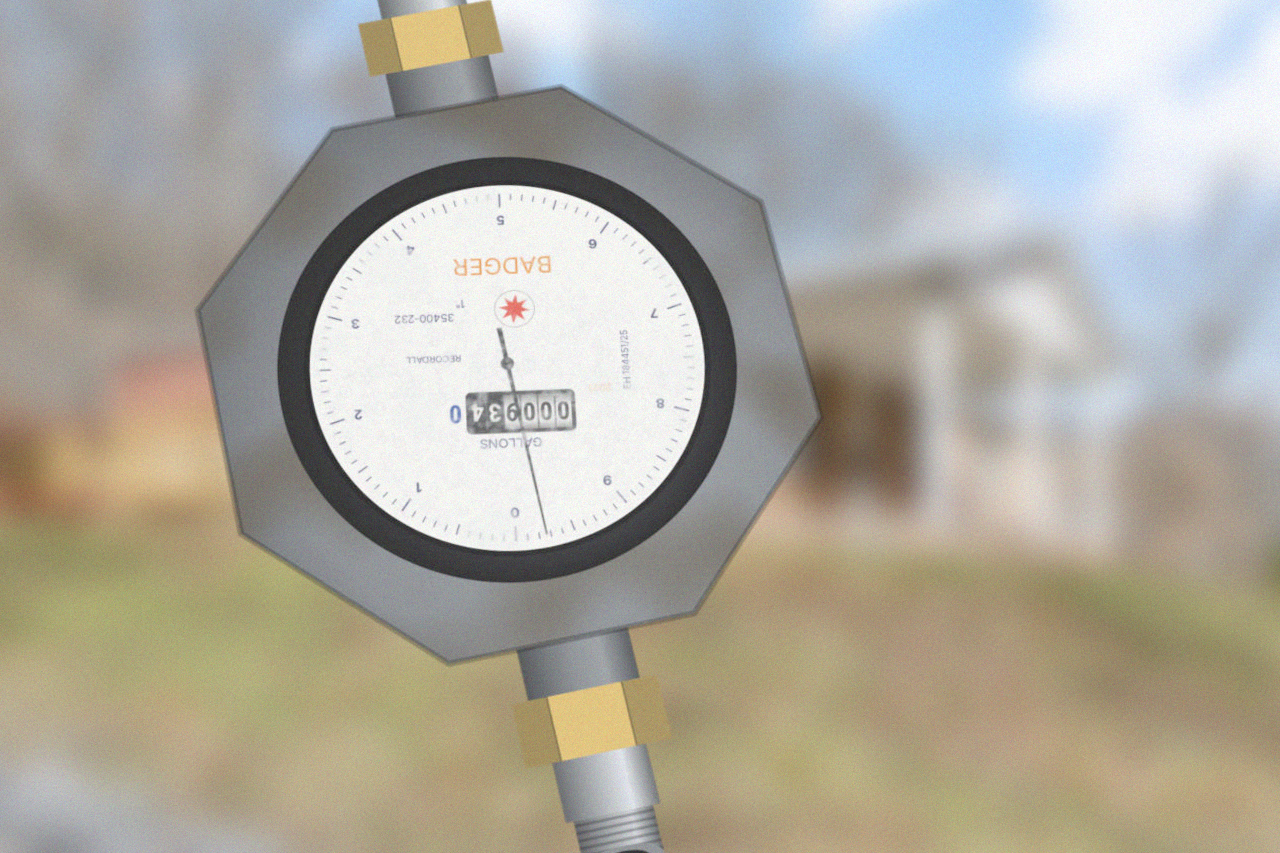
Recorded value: 9339.7 gal
